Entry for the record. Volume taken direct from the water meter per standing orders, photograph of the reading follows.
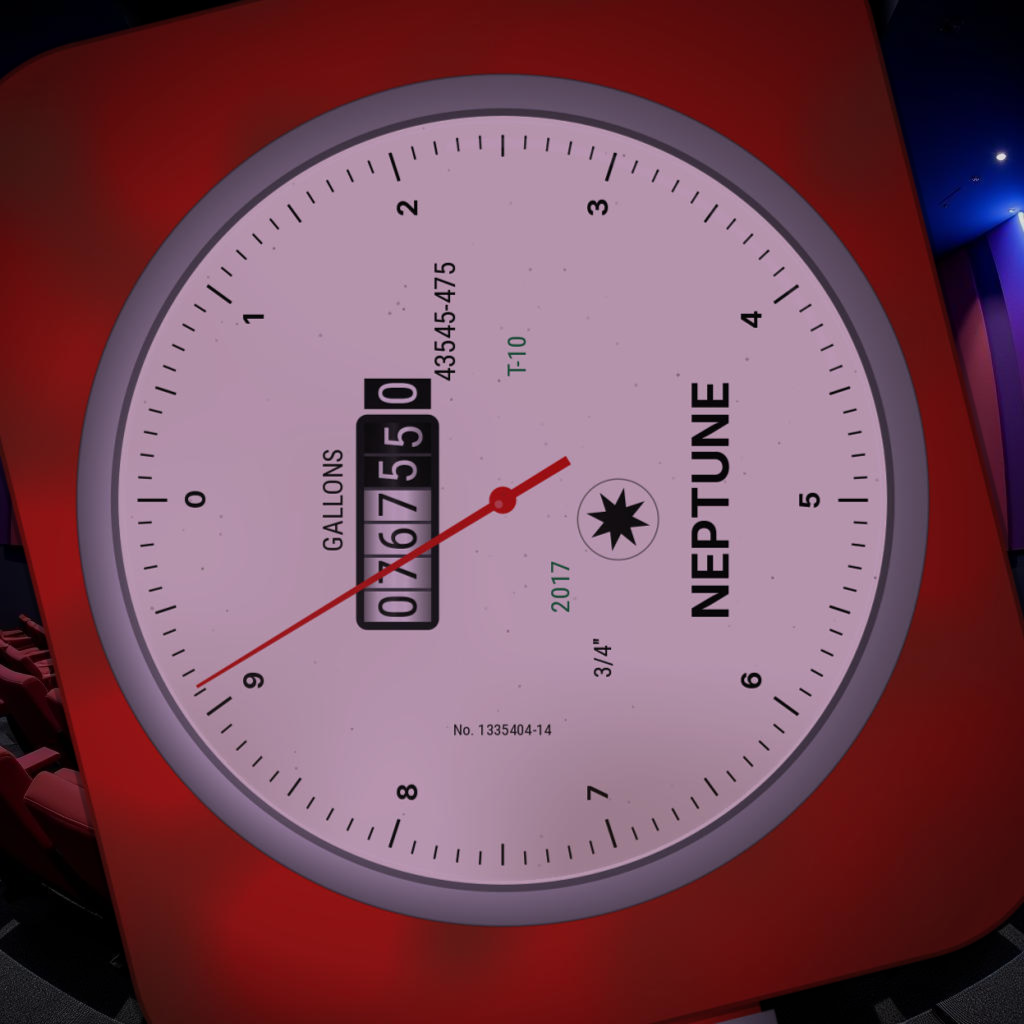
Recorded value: 767549.1 gal
